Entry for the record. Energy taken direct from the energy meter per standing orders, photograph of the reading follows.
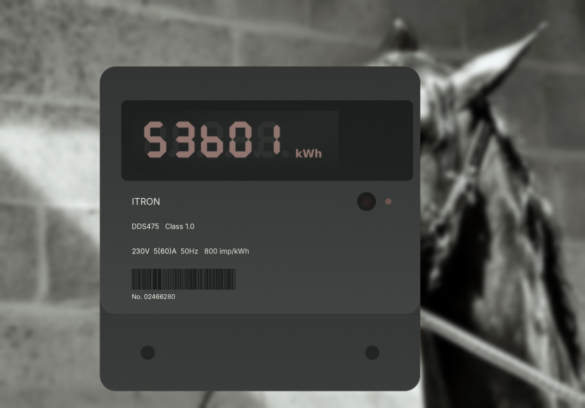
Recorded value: 53601 kWh
